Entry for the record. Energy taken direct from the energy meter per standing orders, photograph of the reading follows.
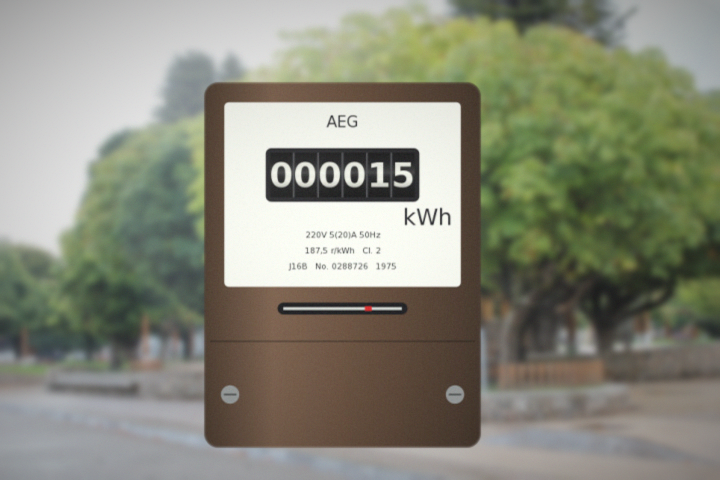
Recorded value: 15 kWh
